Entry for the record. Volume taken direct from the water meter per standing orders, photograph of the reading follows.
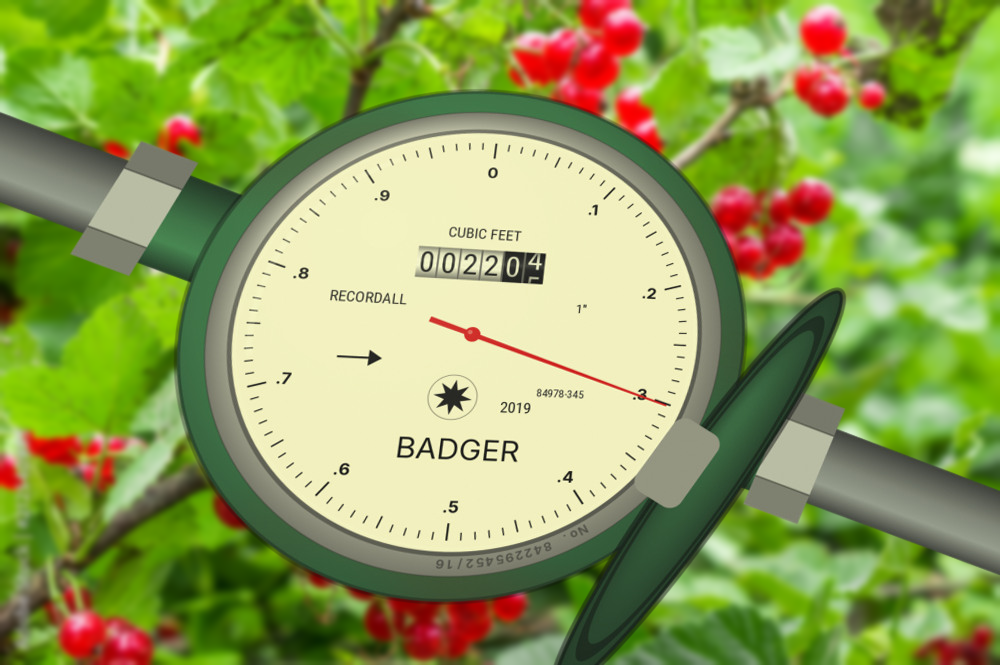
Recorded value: 2204.30 ft³
